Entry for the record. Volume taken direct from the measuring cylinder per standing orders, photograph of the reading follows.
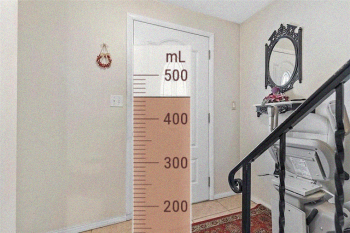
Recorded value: 450 mL
